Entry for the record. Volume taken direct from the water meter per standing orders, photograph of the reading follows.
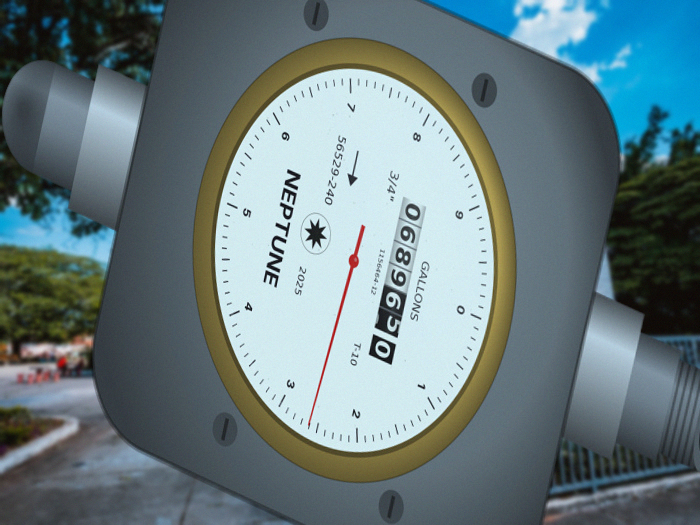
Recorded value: 689652.6 gal
